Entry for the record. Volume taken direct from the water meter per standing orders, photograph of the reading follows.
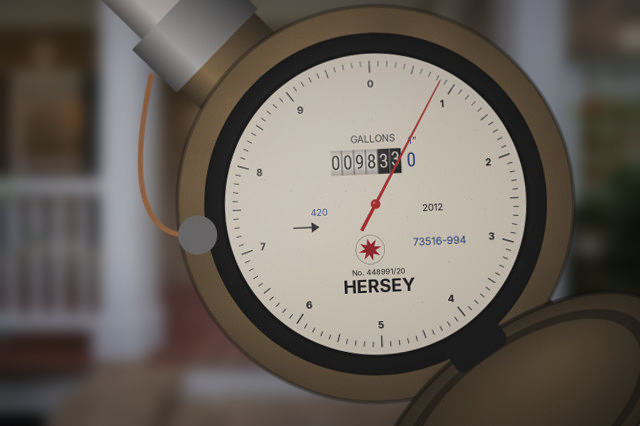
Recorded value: 98330.8 gal
